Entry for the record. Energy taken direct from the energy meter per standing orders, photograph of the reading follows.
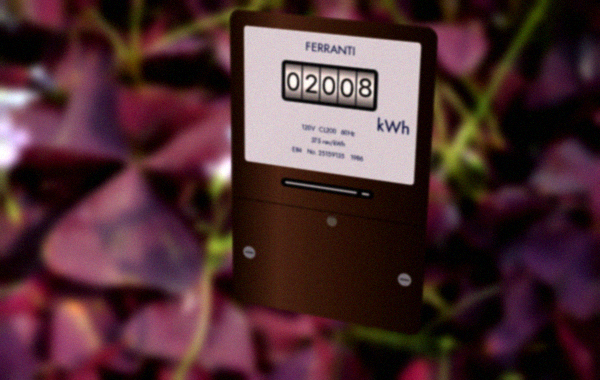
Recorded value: 2008 kWh
